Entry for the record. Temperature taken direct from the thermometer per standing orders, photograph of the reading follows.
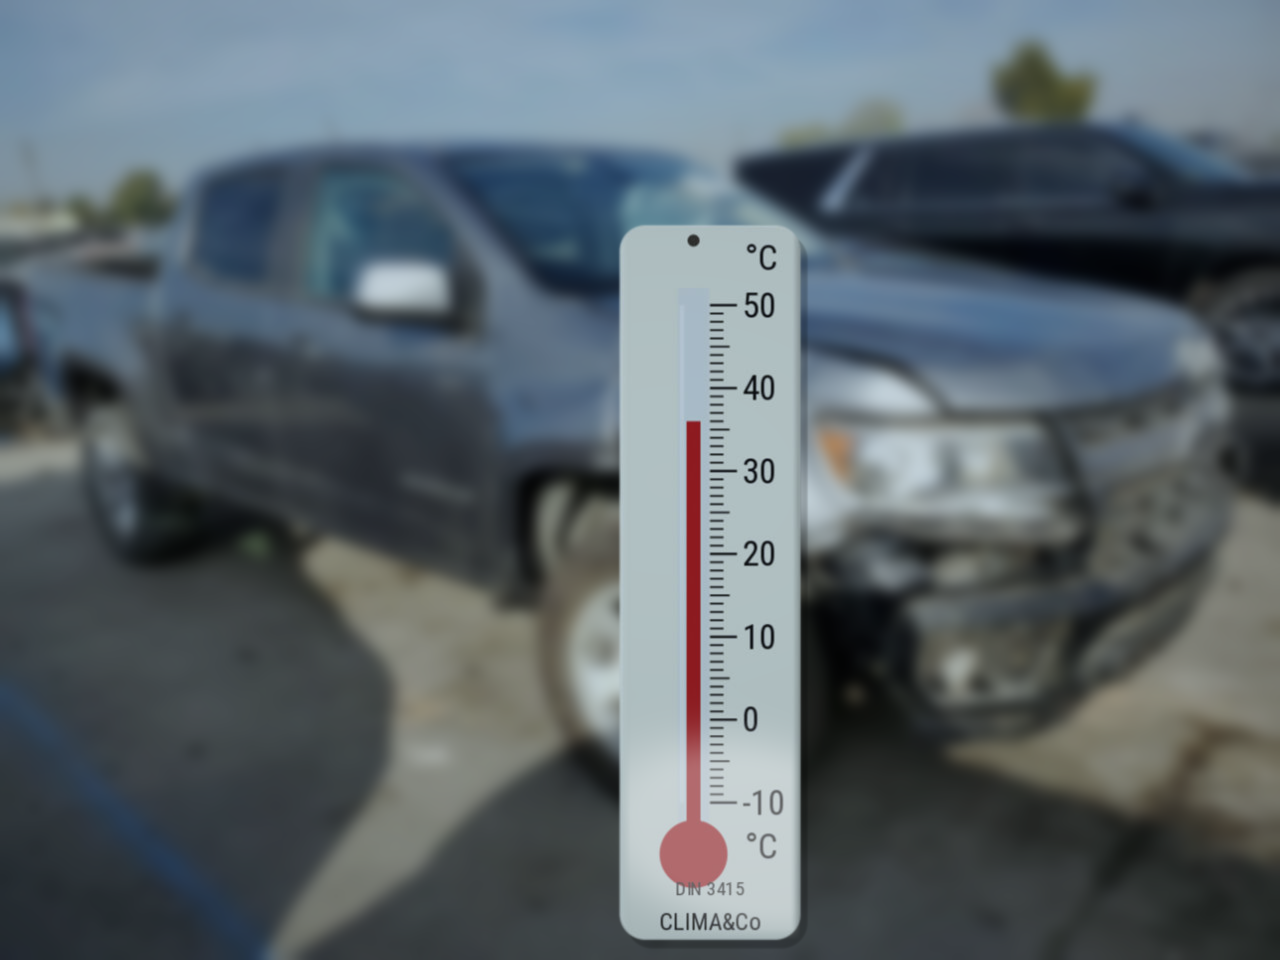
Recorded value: 36 °C
